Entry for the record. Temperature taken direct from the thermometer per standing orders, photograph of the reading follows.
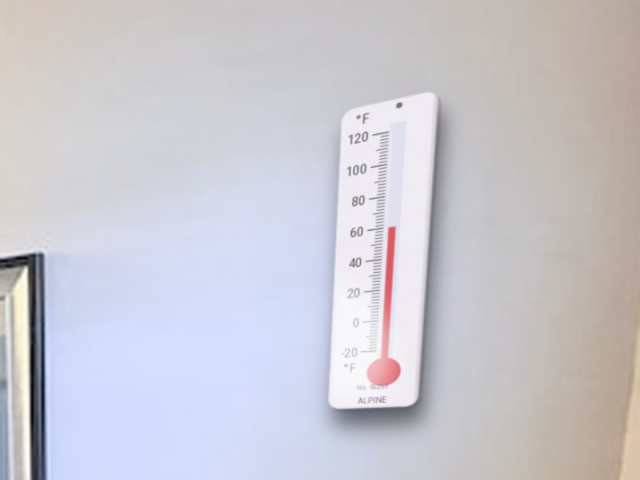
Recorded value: 60 °F
